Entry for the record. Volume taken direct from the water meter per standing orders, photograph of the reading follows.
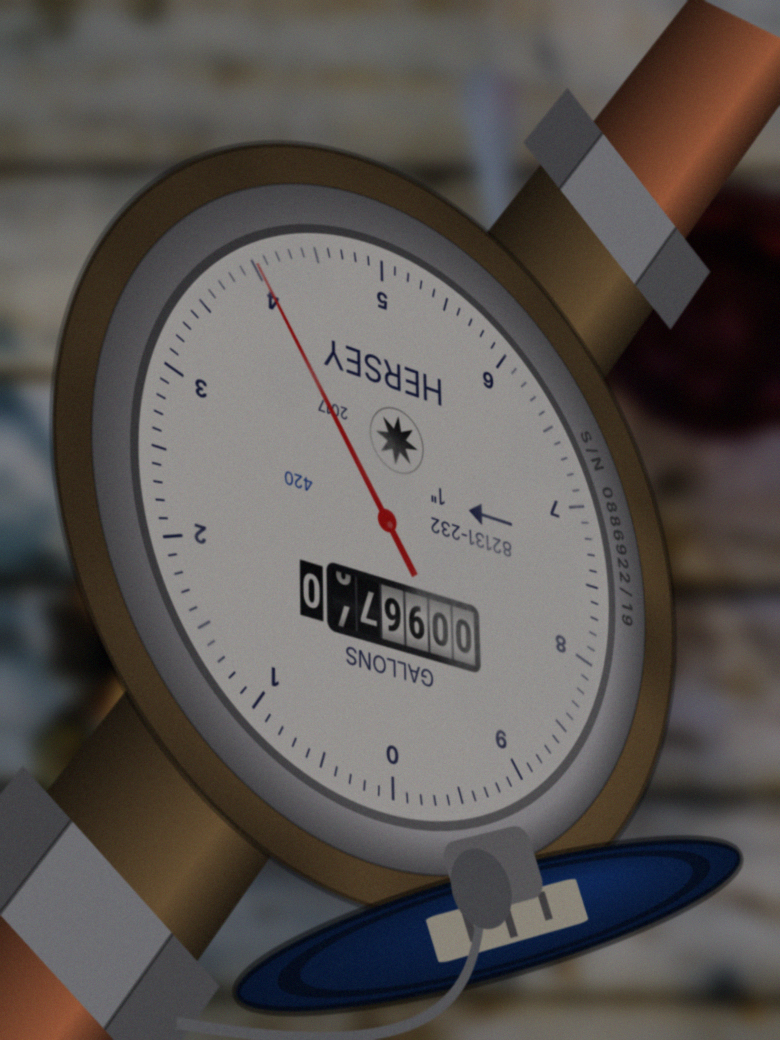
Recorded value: 96774.0 gal
